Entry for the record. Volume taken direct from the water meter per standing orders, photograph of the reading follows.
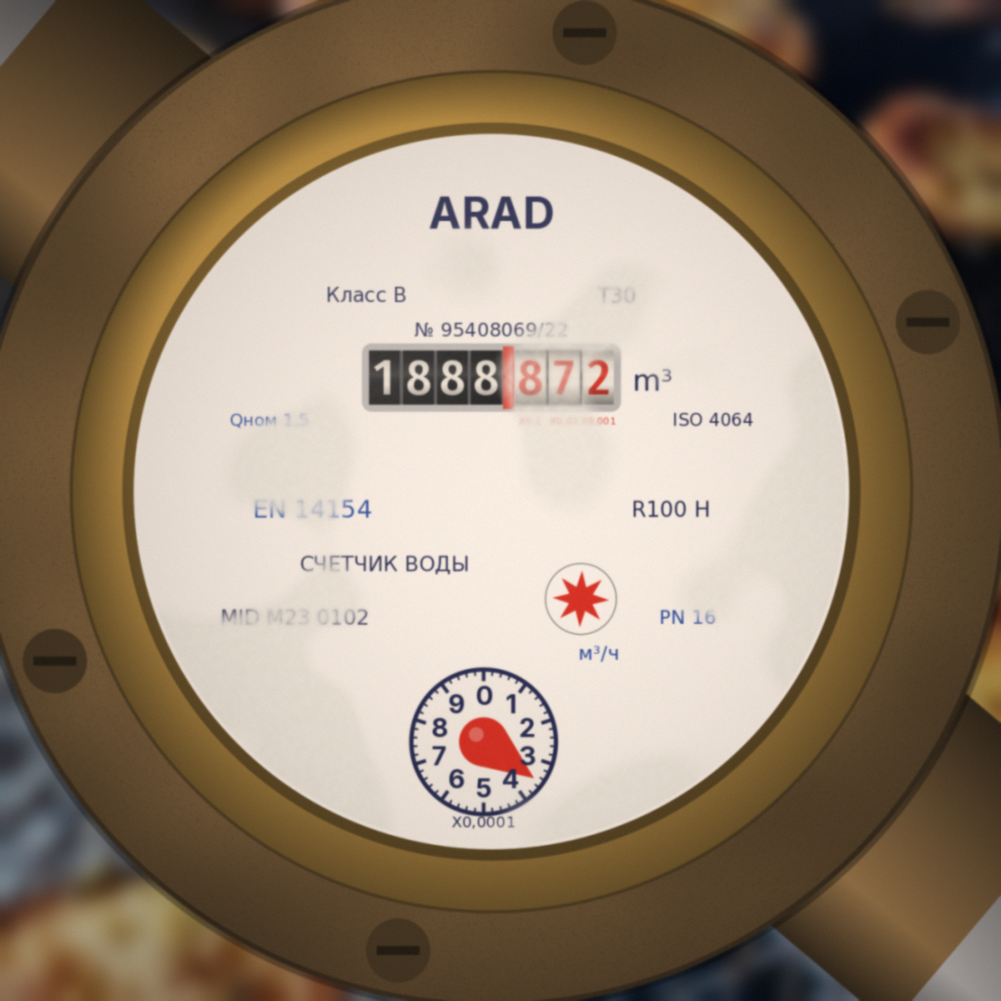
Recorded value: 1888.8723 m³
